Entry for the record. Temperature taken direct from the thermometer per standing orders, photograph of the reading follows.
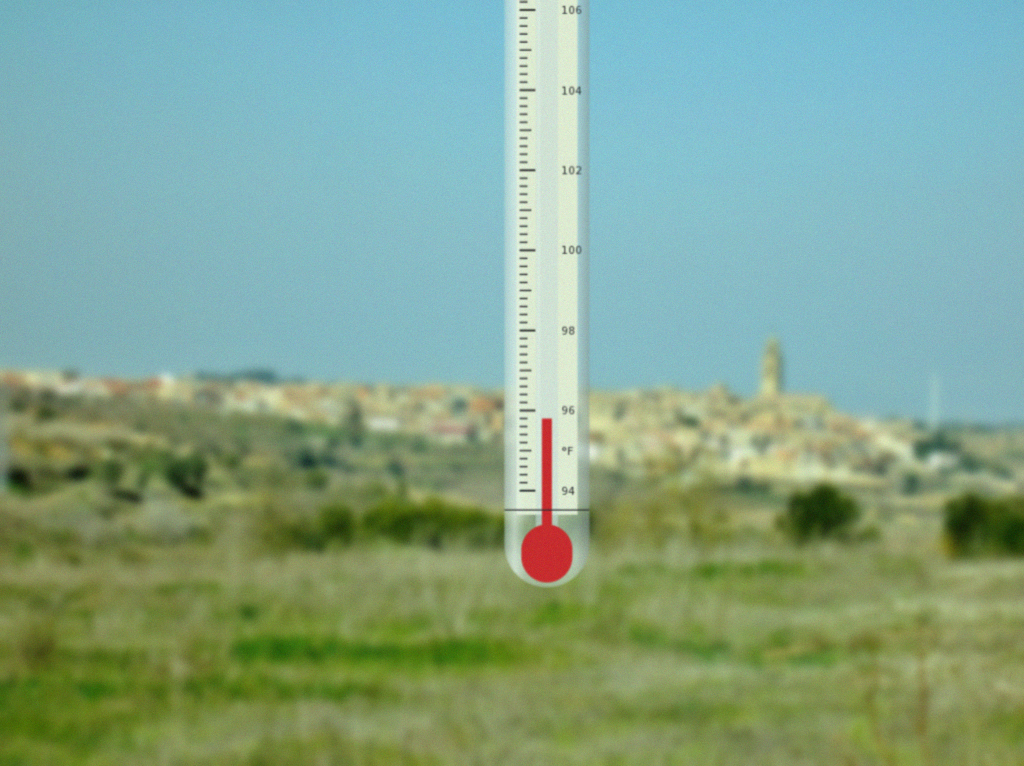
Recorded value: 95.8 °F
